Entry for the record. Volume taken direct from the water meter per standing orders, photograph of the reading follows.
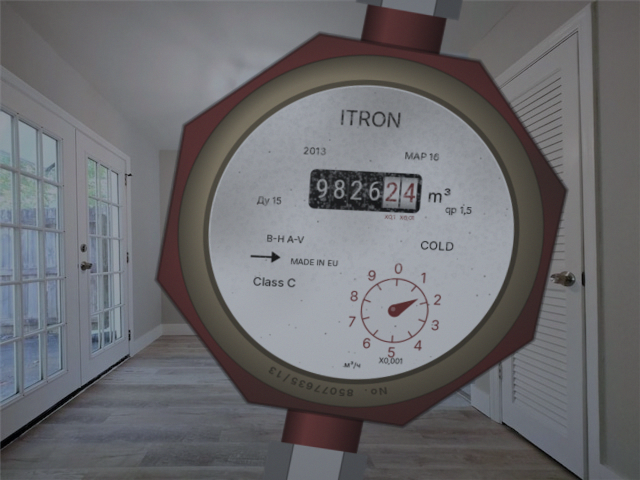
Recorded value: 9826.241 m³
